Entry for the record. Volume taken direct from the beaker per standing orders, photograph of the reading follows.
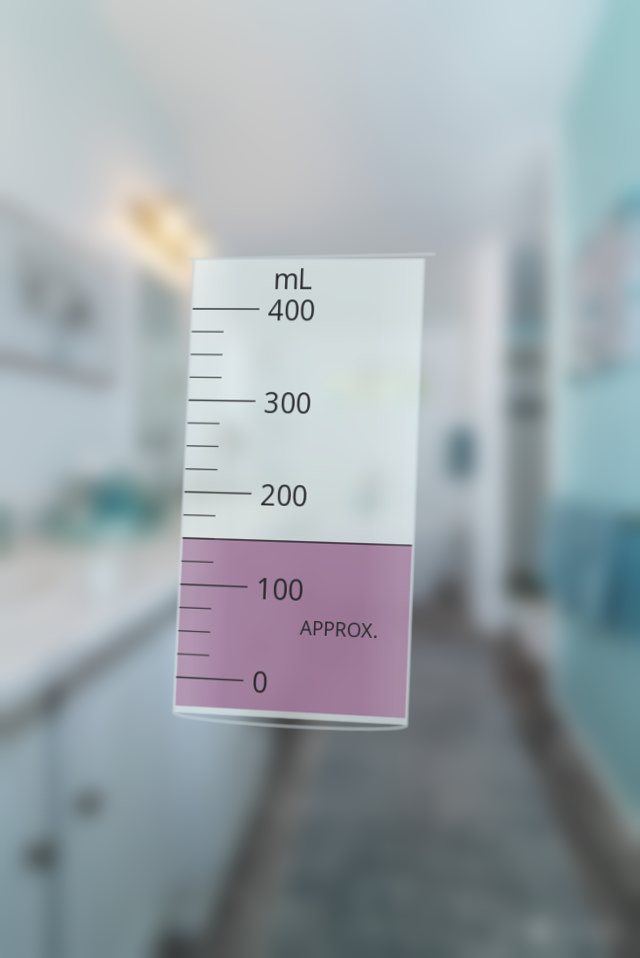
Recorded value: 150 mL
